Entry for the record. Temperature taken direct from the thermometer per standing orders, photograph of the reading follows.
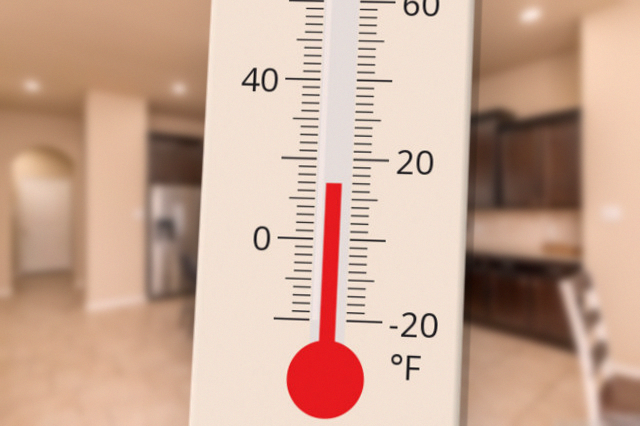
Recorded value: 14 °F
